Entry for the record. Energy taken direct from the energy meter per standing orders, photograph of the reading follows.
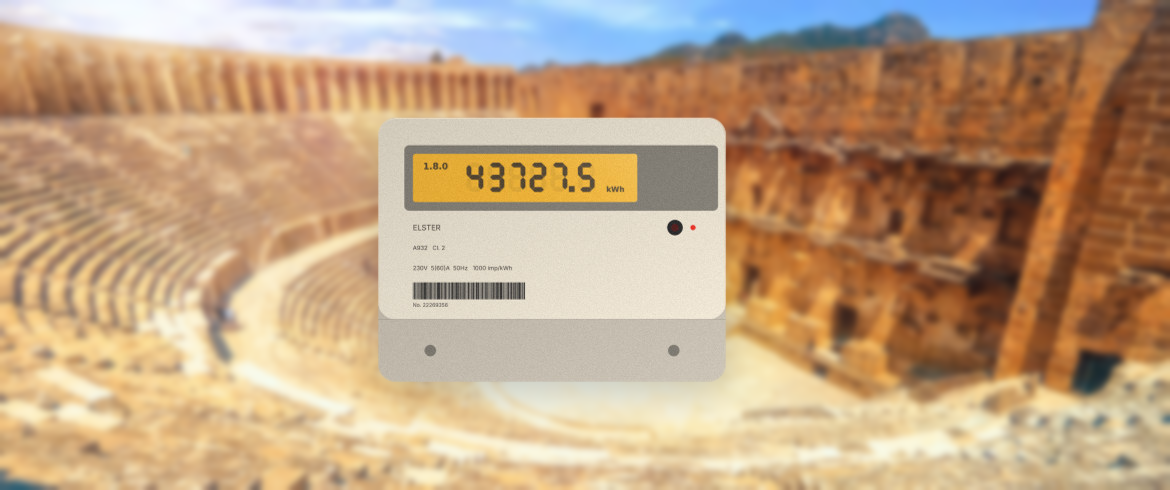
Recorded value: 43727.5 kWh
